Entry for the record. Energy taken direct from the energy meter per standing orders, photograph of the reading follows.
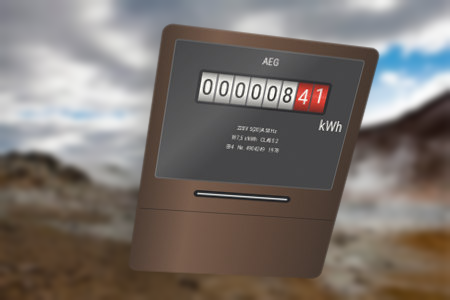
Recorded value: 8.41 kWh
